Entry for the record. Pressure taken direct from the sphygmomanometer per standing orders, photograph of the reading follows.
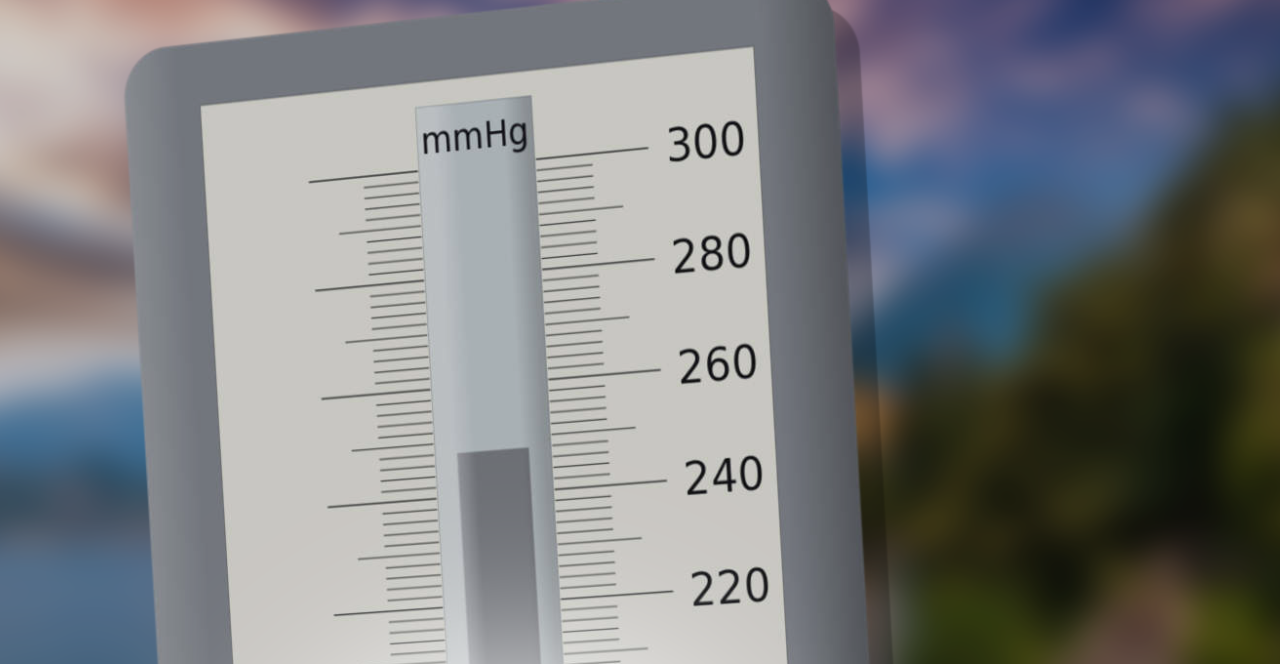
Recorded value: 248 mmHg
